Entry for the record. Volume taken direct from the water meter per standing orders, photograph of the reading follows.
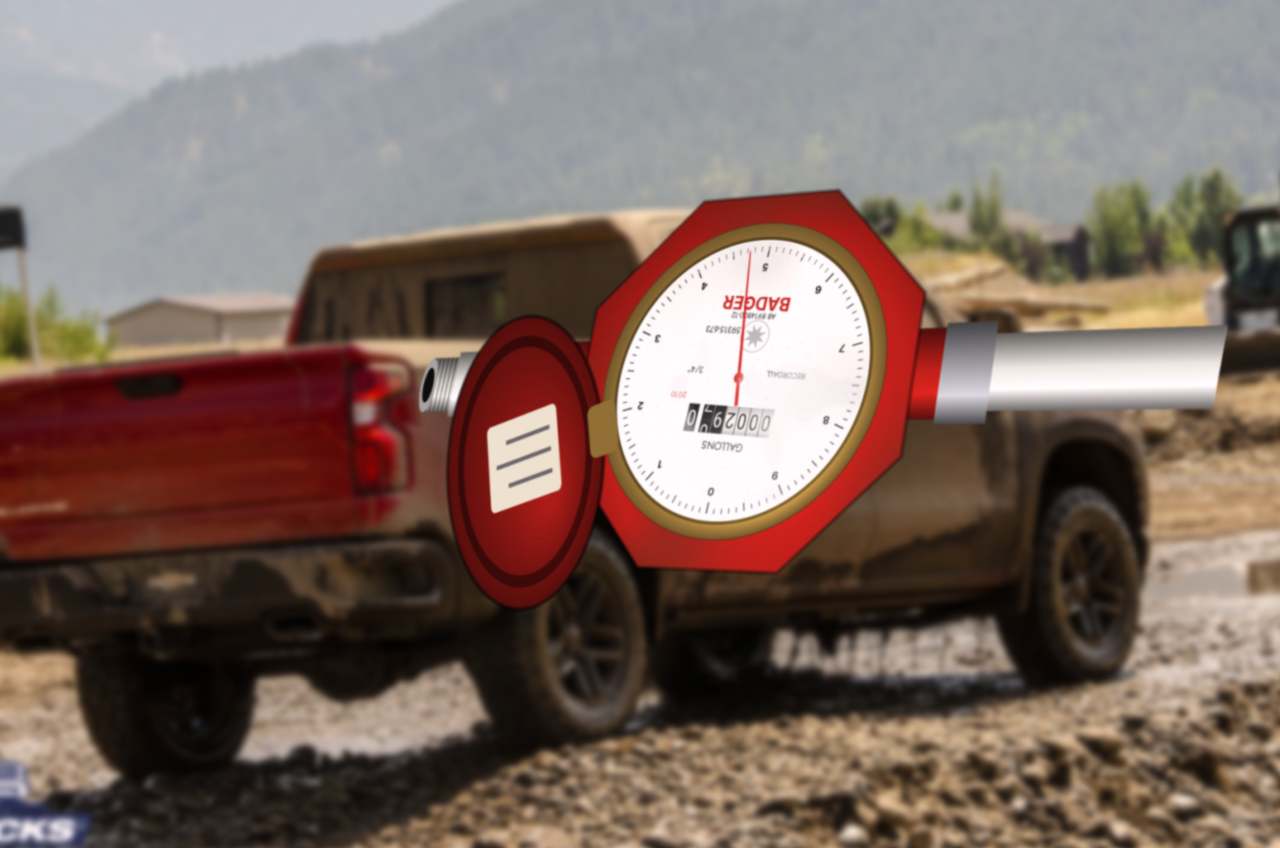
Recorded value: 2964.7 gal
